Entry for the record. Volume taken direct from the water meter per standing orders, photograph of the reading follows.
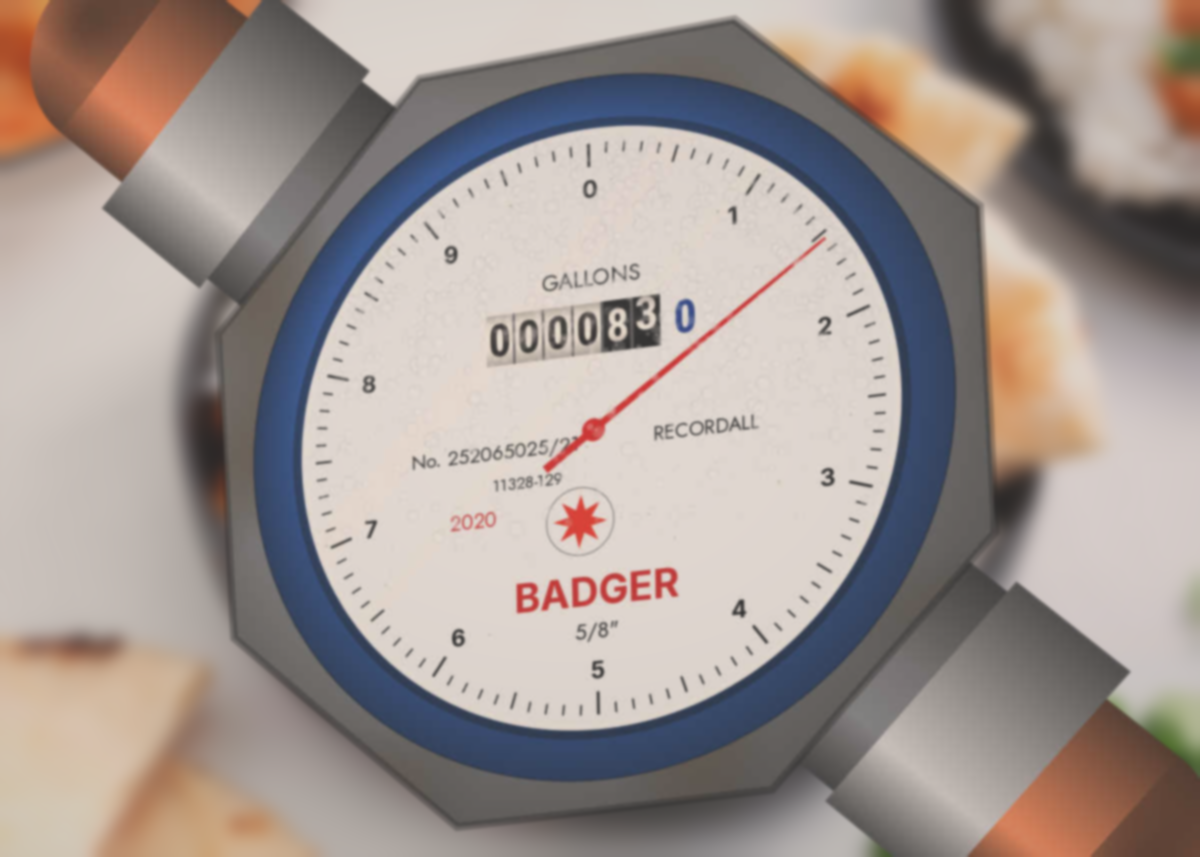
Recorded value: 831.5 gal
